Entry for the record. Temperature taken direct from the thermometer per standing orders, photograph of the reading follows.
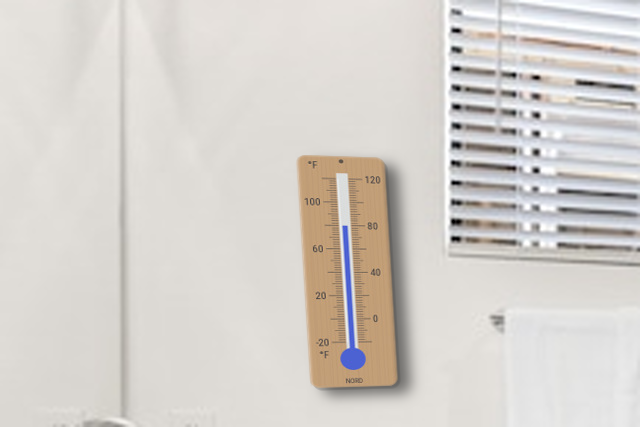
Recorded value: 80 °F
